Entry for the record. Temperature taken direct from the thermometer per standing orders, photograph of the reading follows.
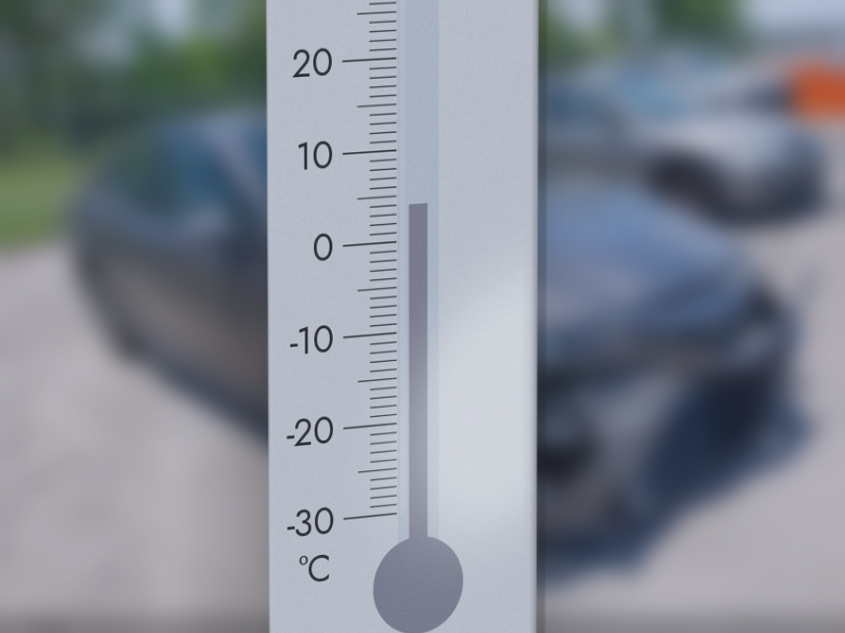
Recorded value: 4 °C
